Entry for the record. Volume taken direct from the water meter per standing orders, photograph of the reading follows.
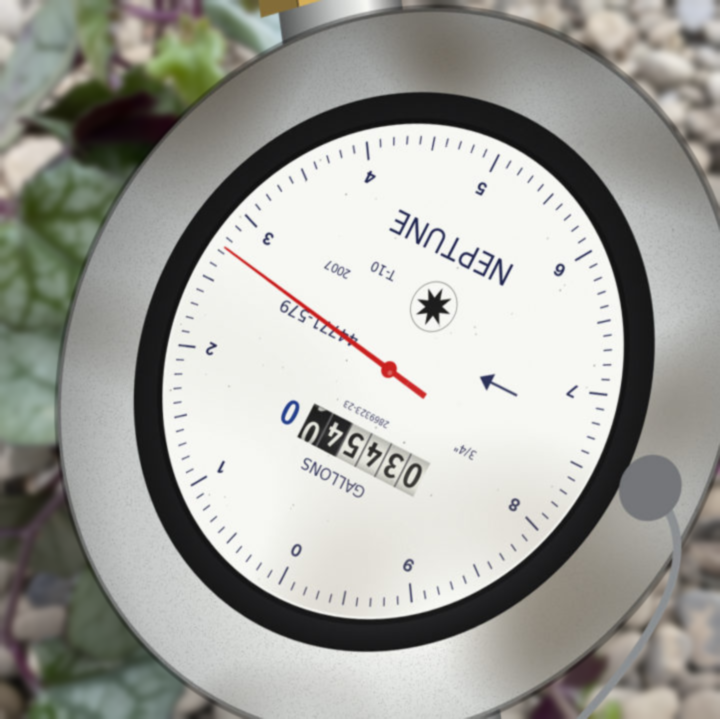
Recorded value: 345402.7 gal
